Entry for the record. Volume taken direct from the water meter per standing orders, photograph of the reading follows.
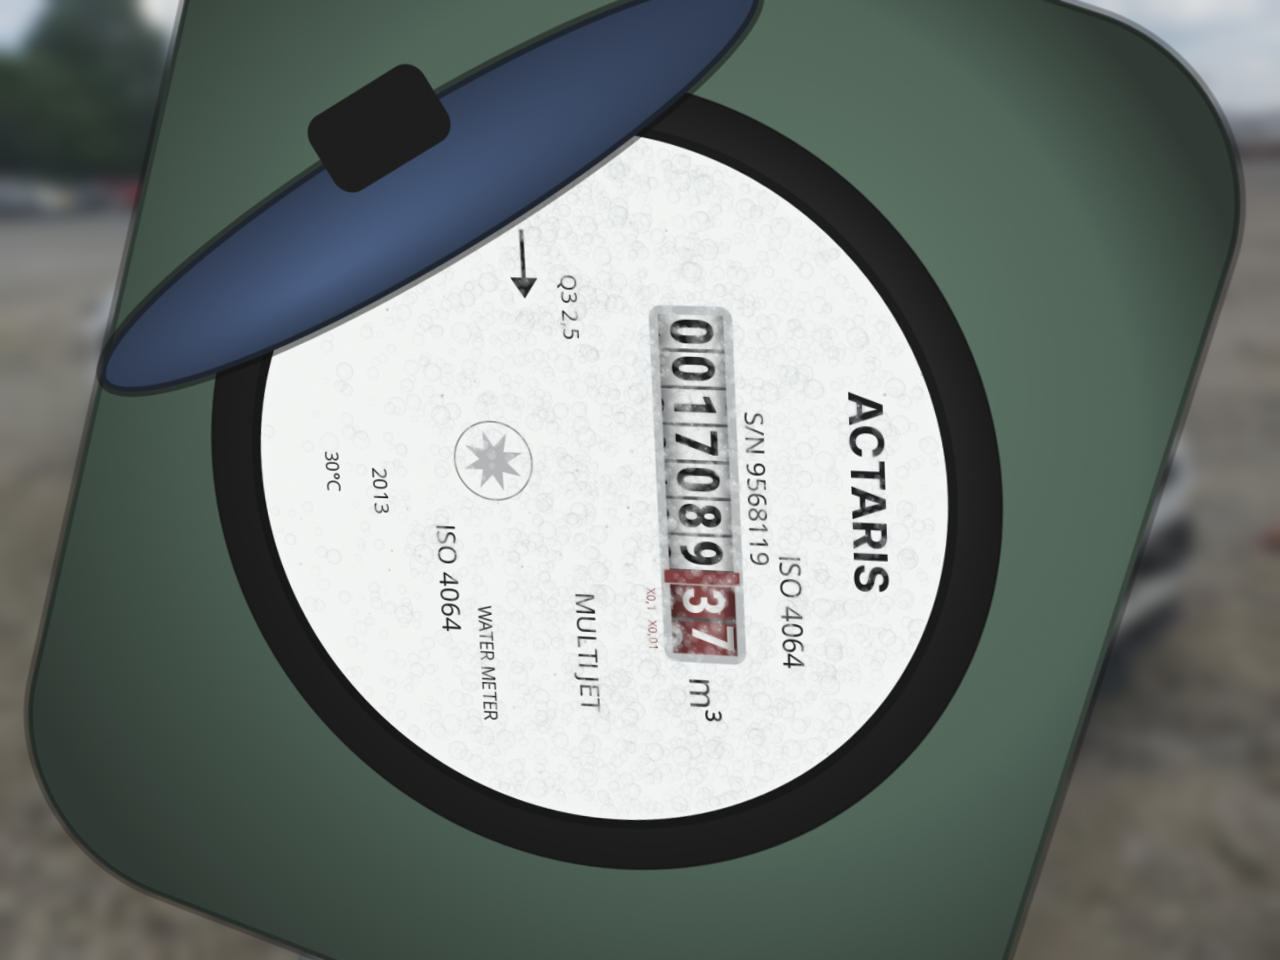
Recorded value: 17089.37 m³
